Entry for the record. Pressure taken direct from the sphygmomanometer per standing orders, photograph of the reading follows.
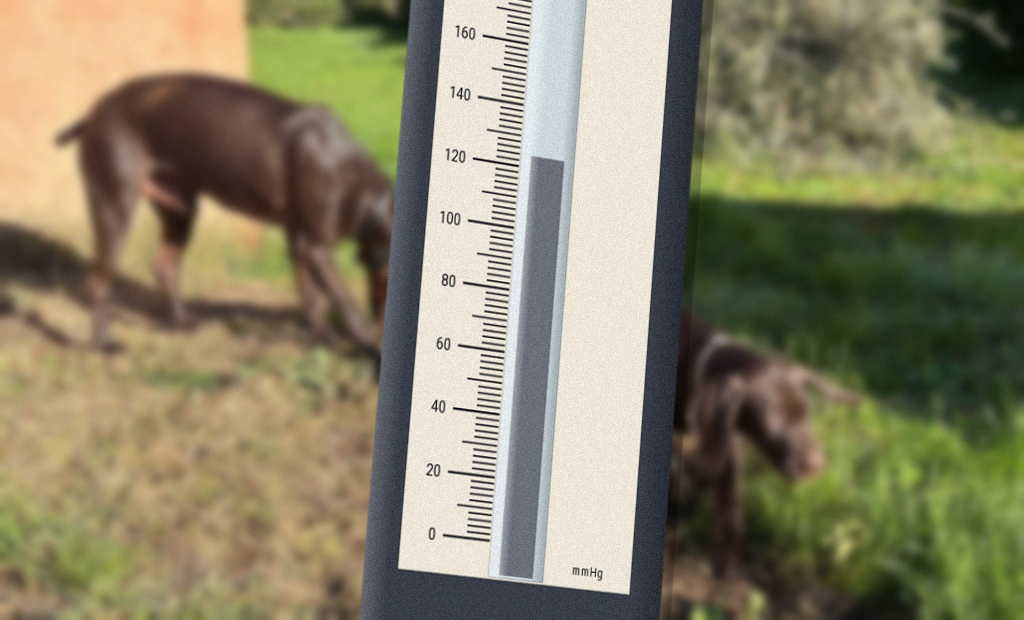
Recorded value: 124 mmHg
